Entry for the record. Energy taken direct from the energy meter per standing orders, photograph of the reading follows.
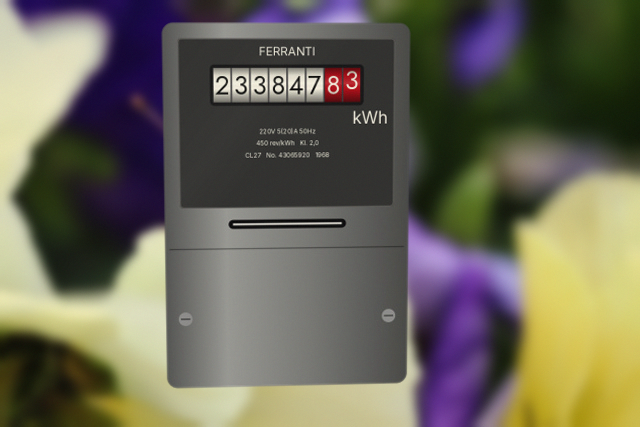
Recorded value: 233847.83 kWh
